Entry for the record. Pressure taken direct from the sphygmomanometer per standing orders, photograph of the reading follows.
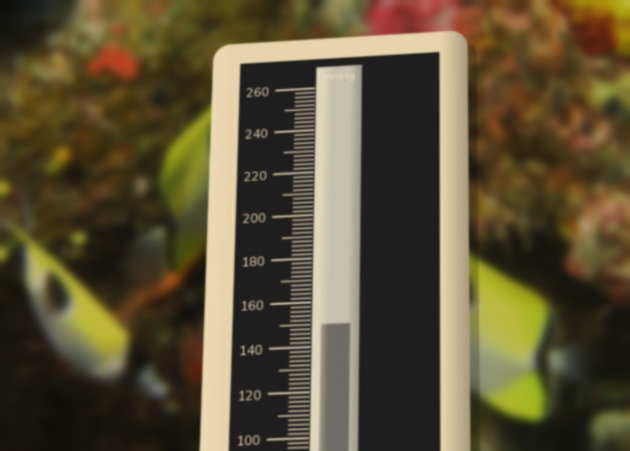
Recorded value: 150 mmHg
